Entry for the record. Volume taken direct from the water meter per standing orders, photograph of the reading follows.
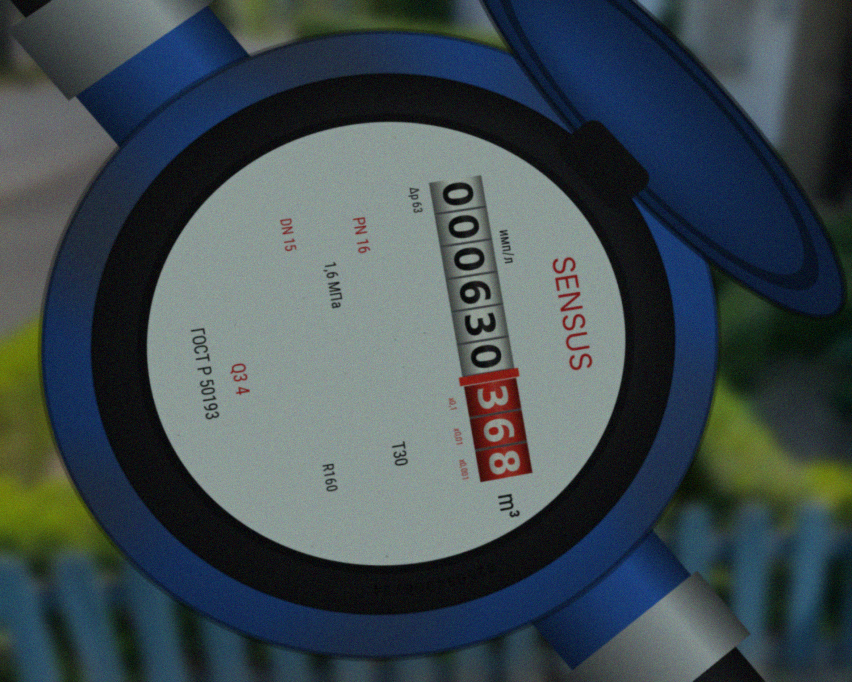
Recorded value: 630.368 m³
